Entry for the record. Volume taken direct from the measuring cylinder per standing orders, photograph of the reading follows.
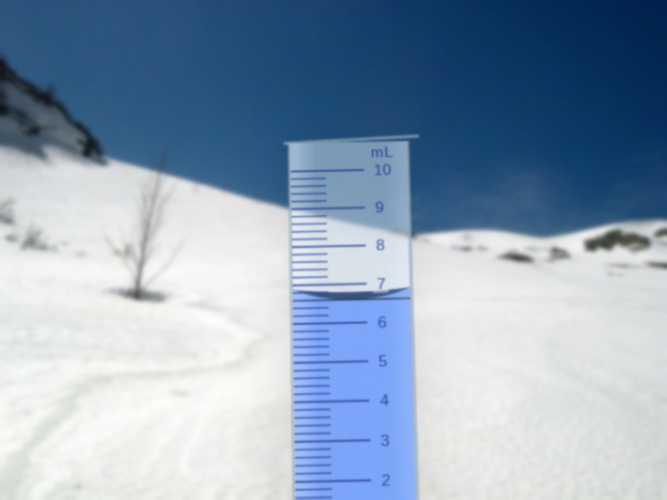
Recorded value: 6.6 mL
